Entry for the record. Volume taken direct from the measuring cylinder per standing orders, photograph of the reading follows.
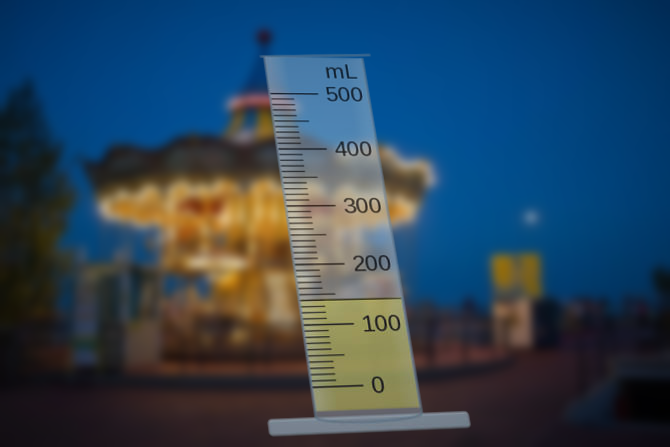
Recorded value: 140 mL
